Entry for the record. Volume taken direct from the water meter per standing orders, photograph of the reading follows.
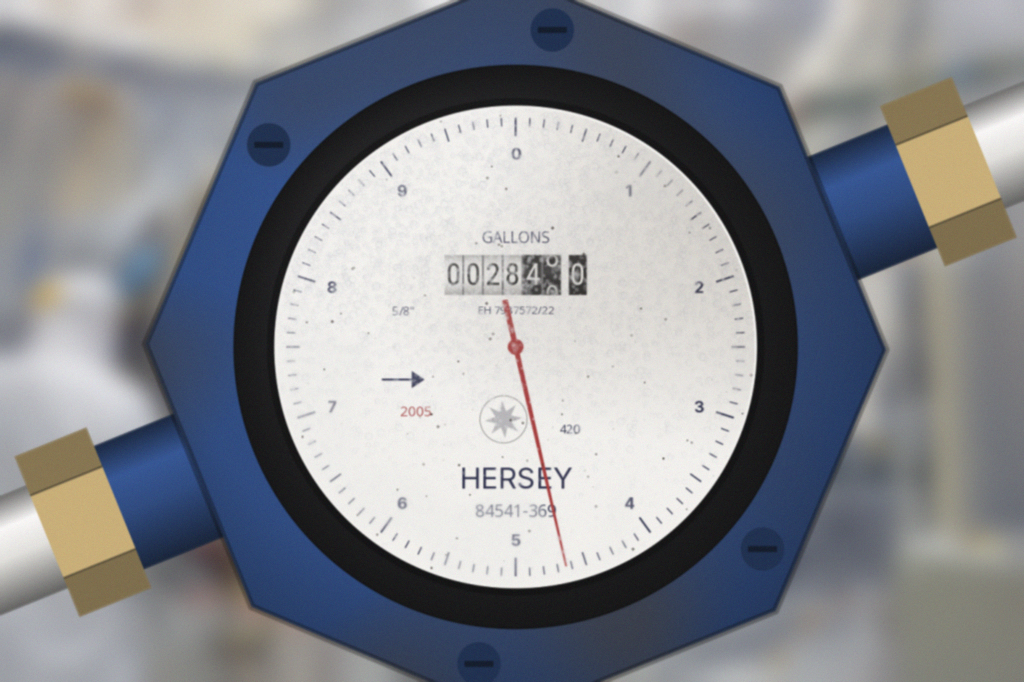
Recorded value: 28484.6 gal
